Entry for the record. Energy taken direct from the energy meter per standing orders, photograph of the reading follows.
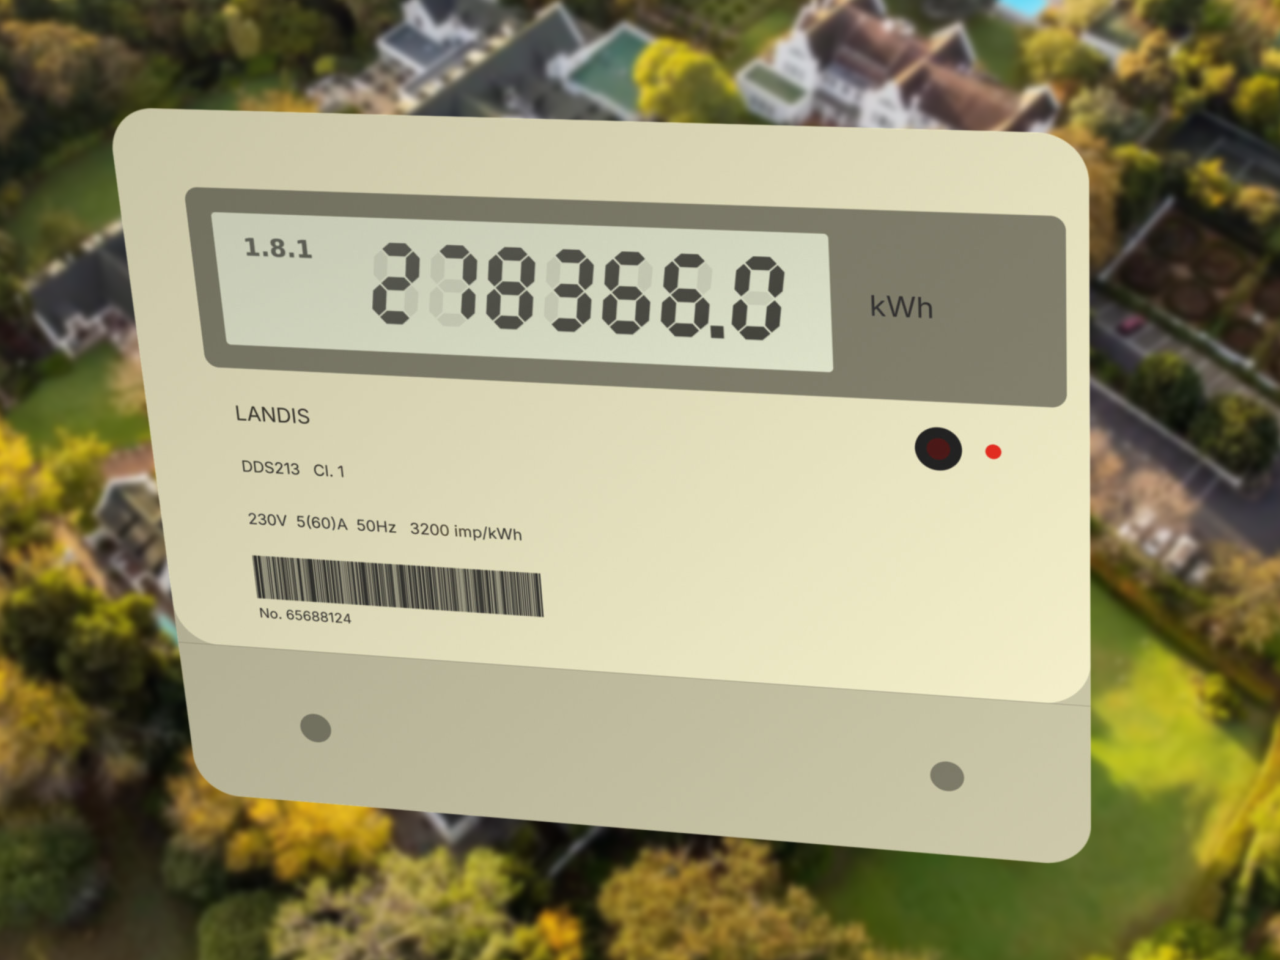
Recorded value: 278366.0 kWh
